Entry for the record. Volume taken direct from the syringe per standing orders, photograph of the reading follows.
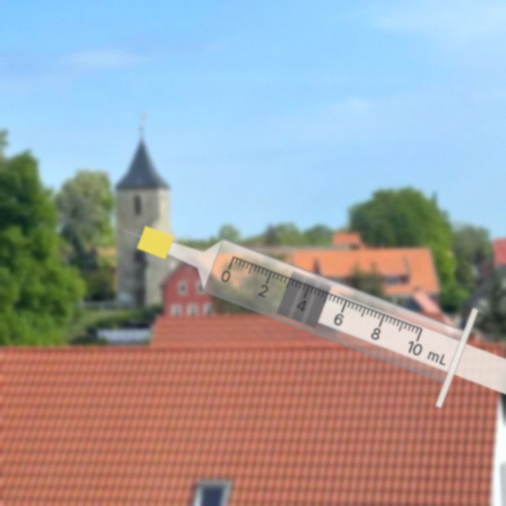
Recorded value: 3 mL
